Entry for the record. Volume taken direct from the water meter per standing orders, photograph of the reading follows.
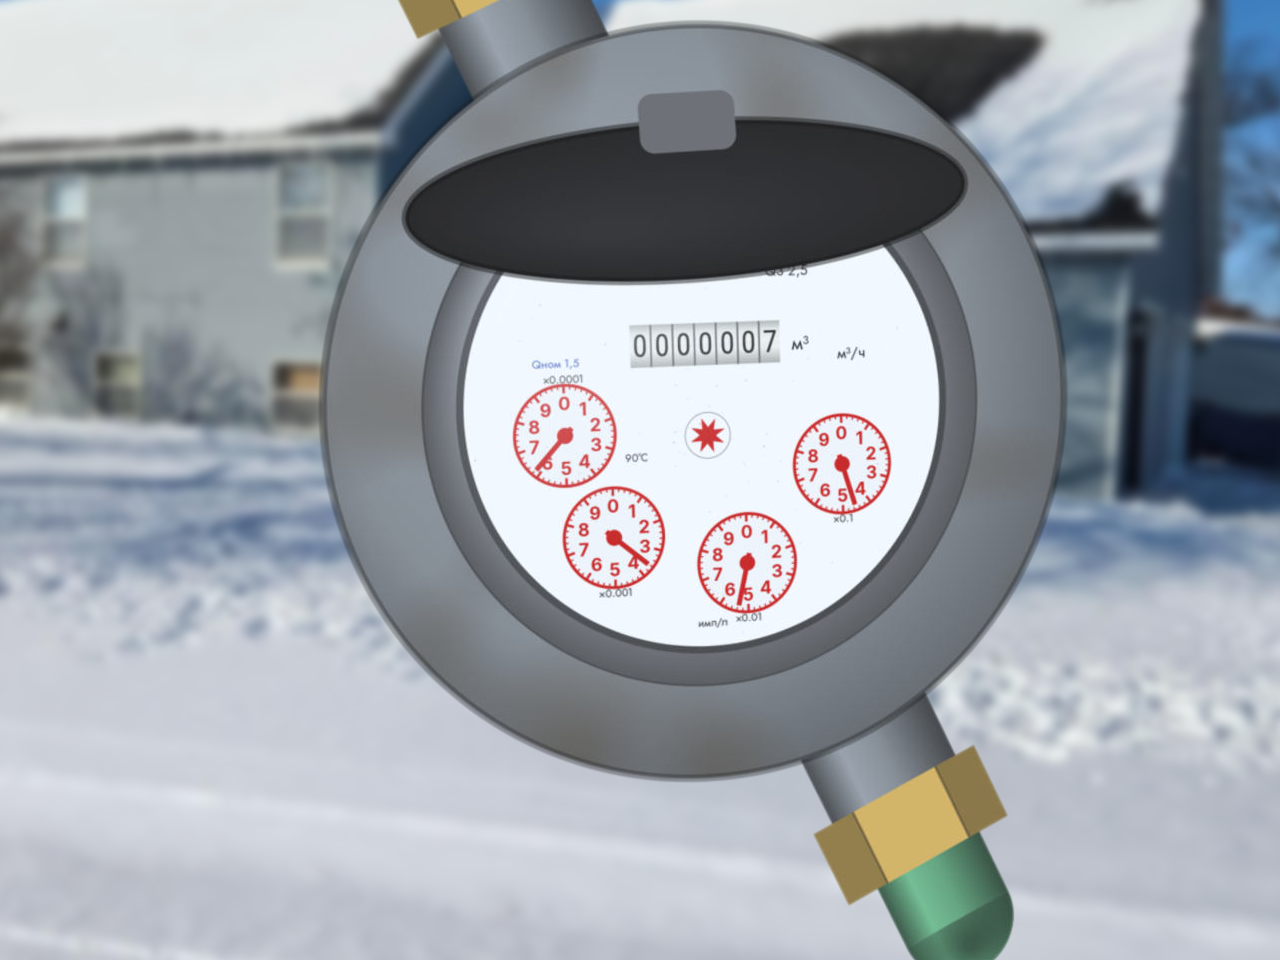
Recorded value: 7.4536 m³
